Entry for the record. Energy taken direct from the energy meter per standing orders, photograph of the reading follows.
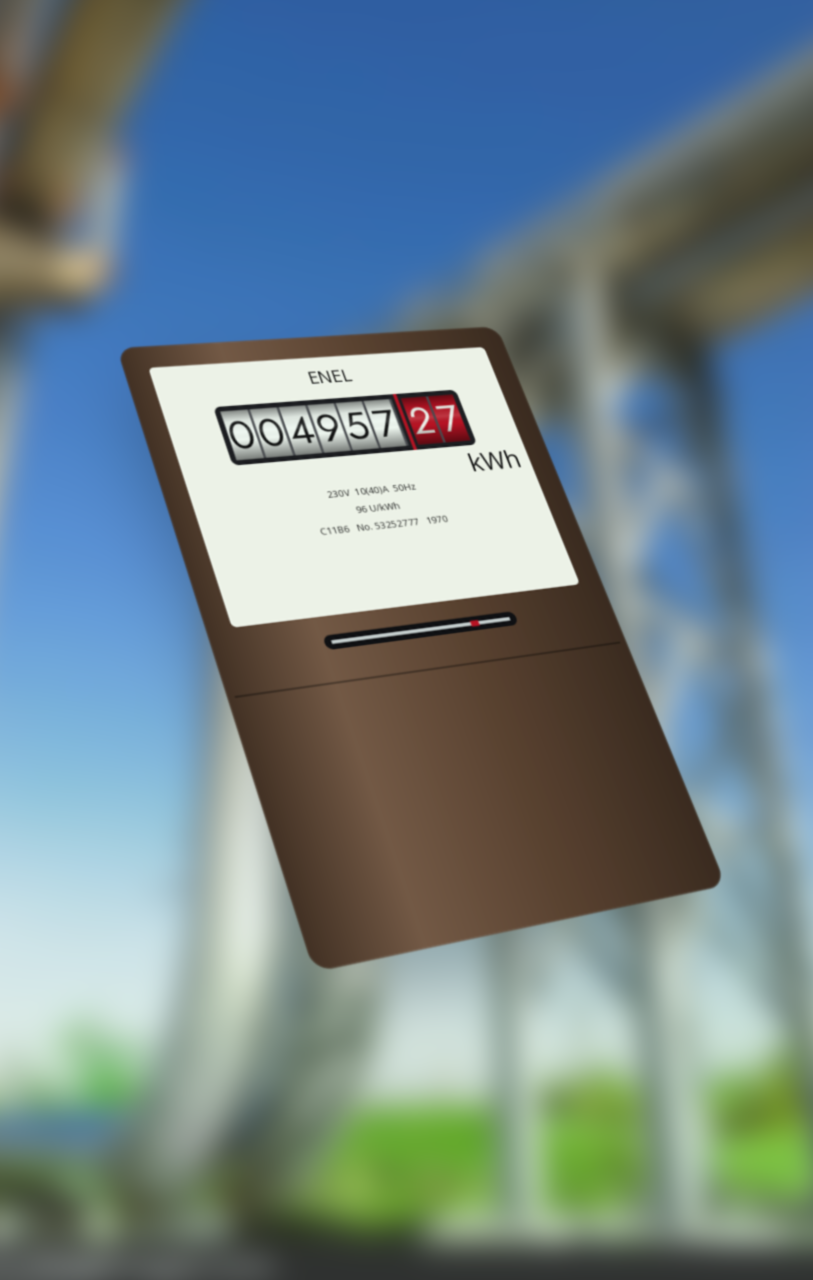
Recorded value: 4957.27 kWh
